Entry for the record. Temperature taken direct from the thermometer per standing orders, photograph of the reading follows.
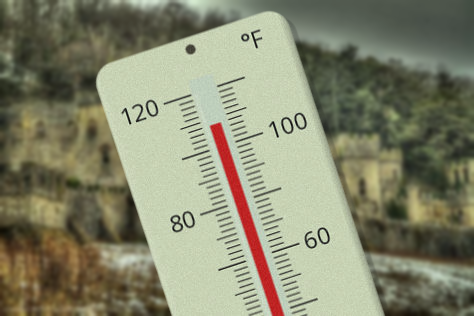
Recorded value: 108 °F
